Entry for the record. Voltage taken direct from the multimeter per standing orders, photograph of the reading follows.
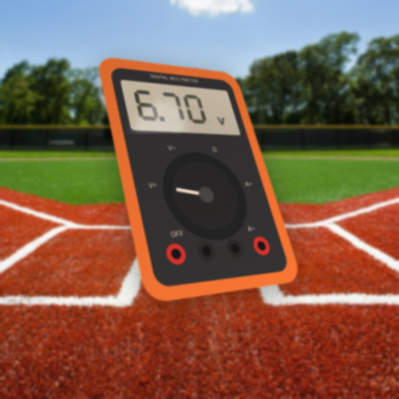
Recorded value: 6.70 V
